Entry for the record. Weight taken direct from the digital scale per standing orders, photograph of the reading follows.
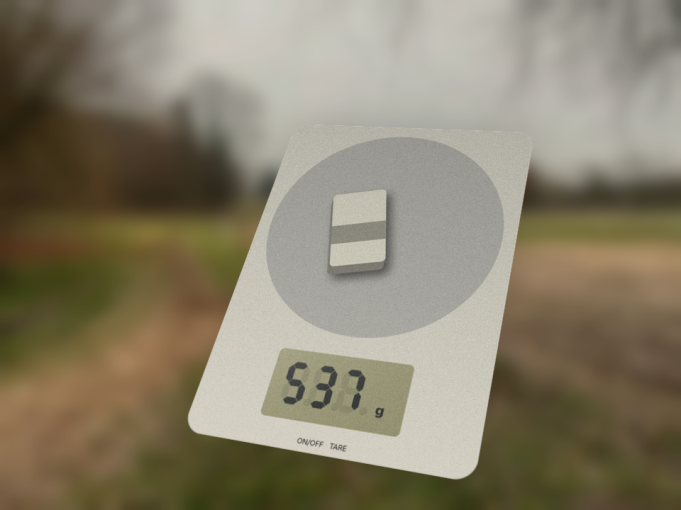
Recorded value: 537 g
